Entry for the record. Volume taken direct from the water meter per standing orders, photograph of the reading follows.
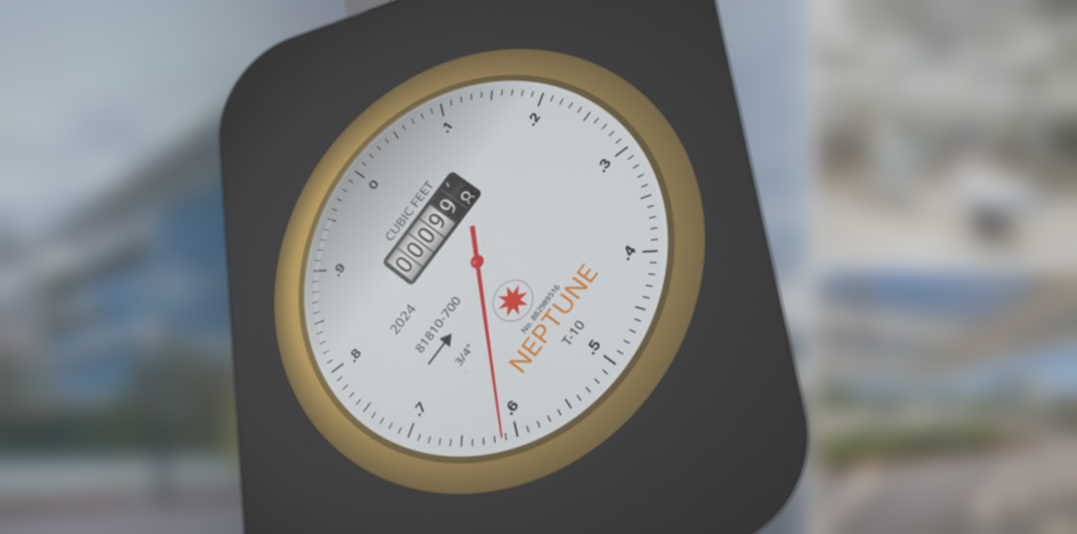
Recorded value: 997.61 ft³
